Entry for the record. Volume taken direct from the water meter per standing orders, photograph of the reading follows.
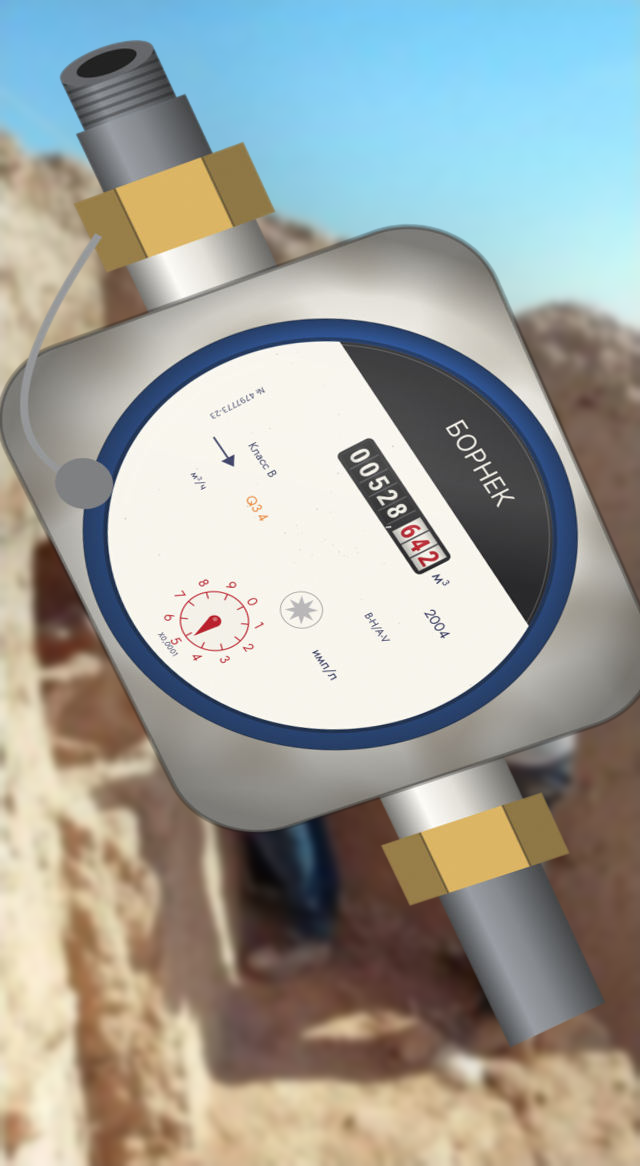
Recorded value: 528.6424 m³
